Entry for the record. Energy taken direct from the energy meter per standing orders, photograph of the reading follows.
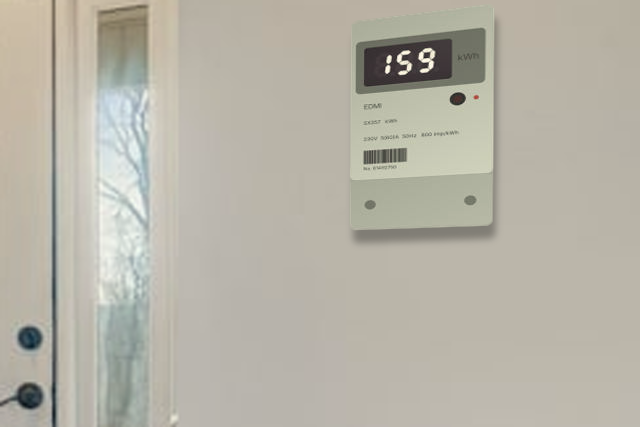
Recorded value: 159 kWh
